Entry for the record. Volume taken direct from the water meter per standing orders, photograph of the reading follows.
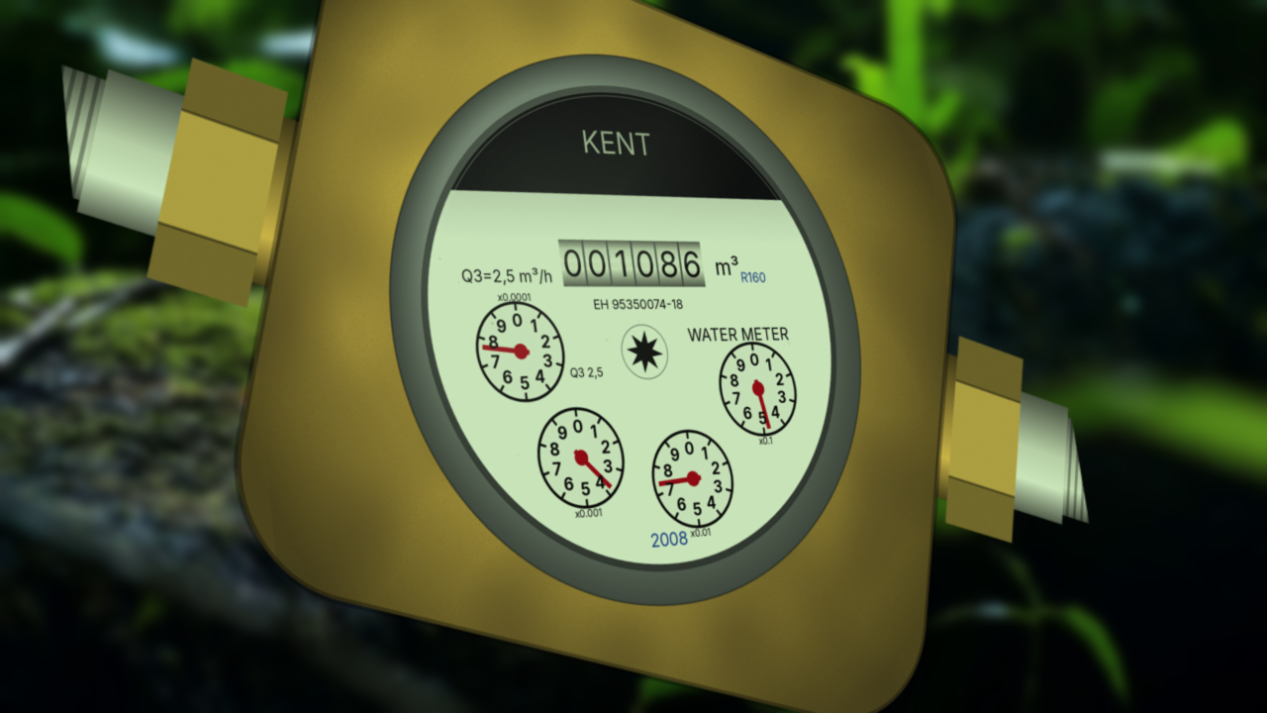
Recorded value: 1086.4737 m³
